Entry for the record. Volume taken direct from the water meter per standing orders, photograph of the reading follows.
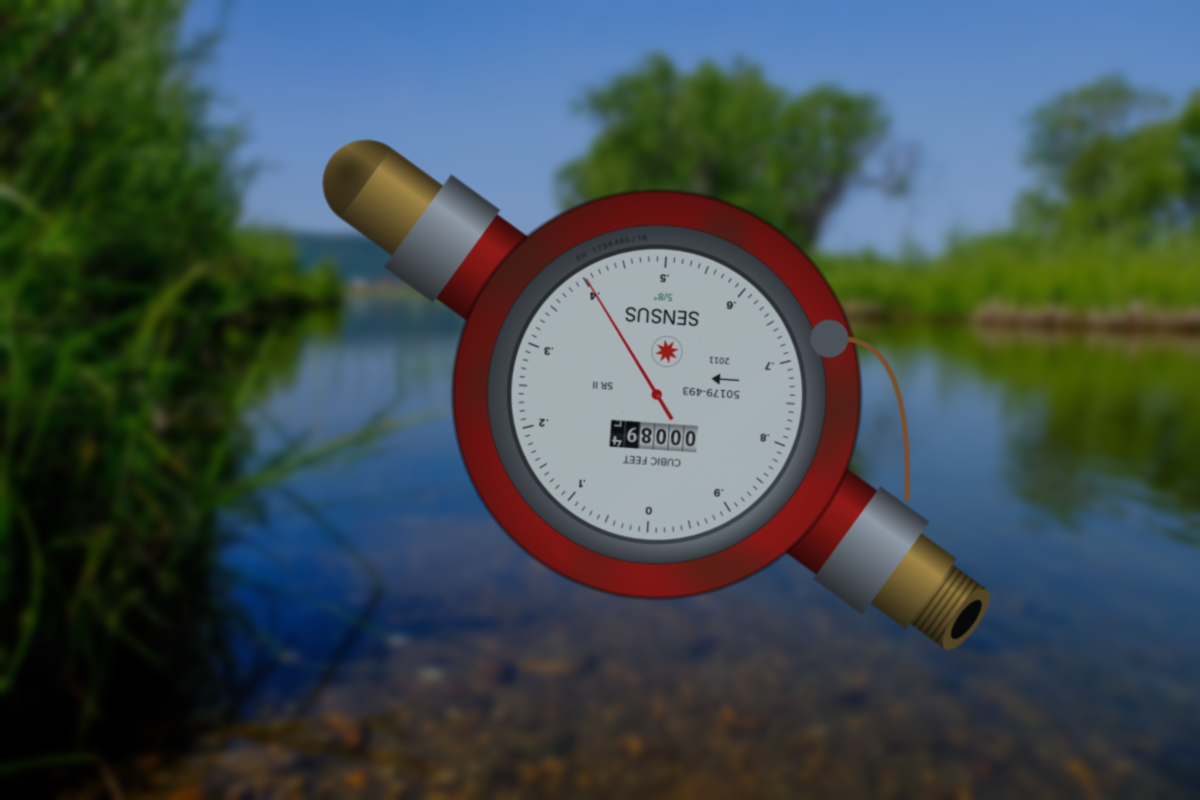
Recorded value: 894.40 ft³
